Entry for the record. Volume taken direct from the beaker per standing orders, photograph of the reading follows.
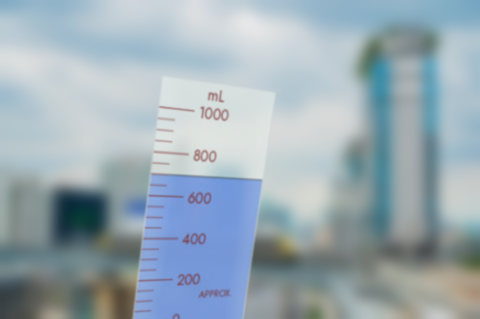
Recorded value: 700 mL
